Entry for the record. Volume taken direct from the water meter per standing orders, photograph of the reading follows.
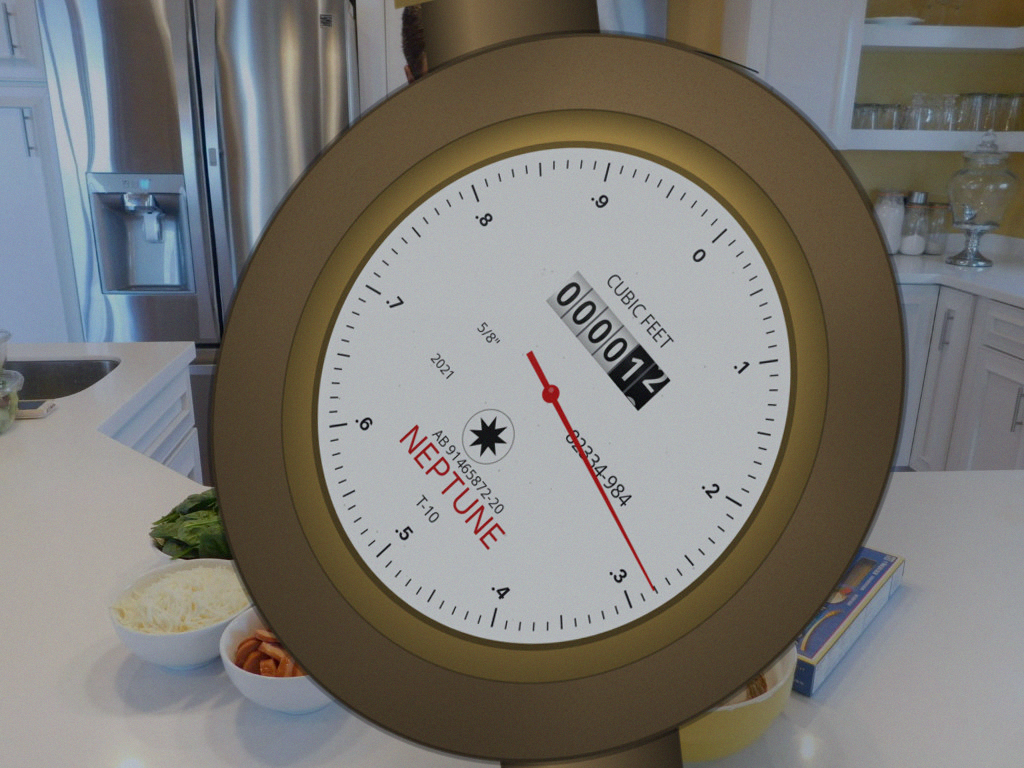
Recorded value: 12.28 ft³
